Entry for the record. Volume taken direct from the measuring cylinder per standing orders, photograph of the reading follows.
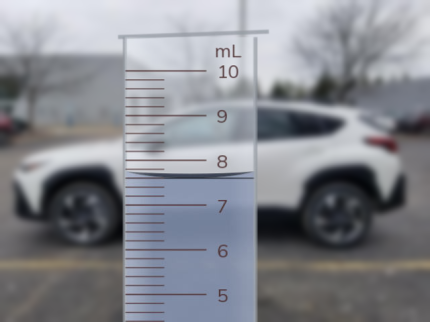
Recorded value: 7.6 mL
